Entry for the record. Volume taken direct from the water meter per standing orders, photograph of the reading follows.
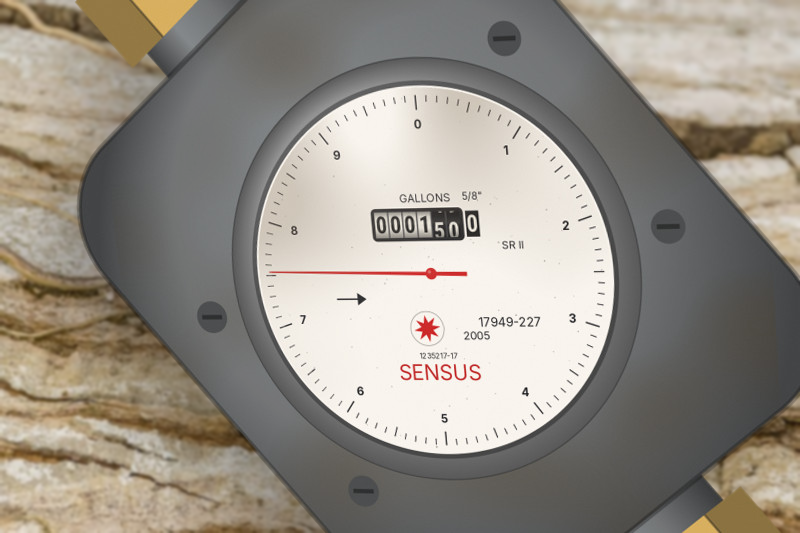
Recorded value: 1497.5 gal
